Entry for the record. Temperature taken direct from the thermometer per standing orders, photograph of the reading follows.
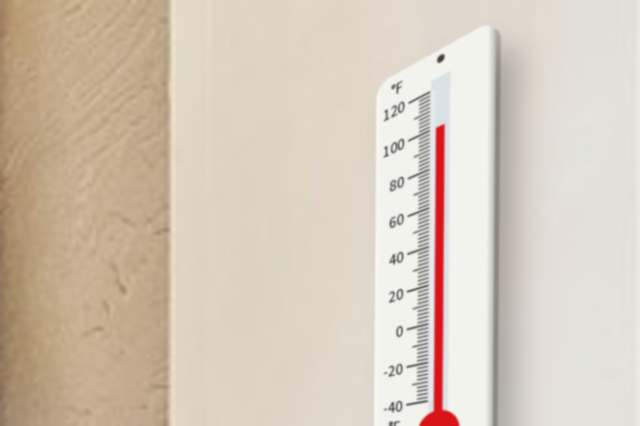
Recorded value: 100 °F
